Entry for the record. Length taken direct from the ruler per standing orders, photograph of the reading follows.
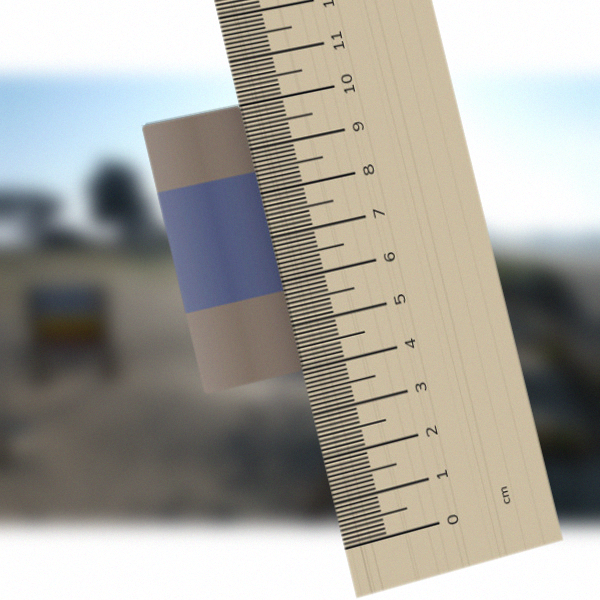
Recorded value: 6 cm
